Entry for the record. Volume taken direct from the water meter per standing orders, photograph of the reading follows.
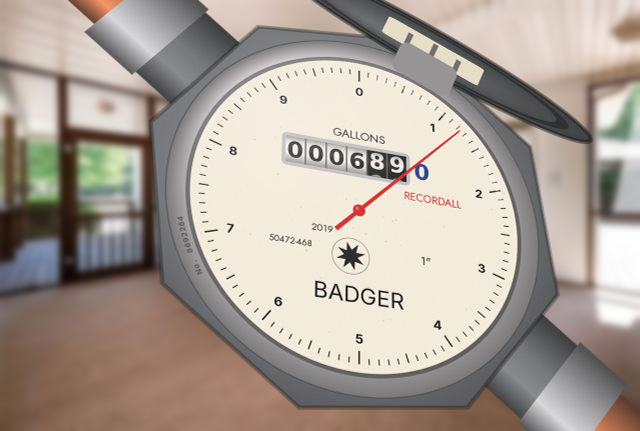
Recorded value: 6891.2 gal
